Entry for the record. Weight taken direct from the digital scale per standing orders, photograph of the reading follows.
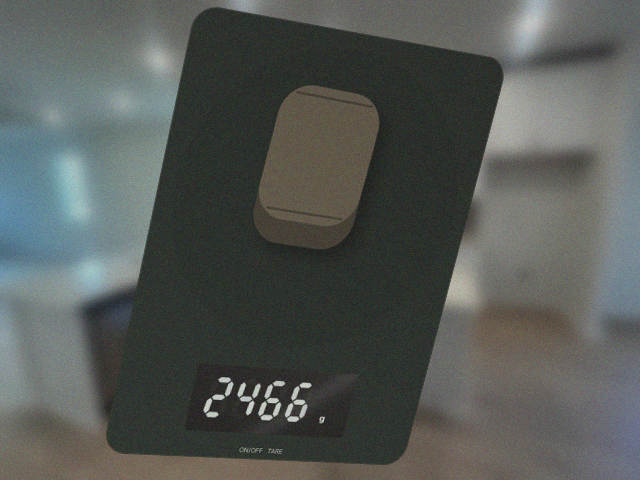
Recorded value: 2466 g
